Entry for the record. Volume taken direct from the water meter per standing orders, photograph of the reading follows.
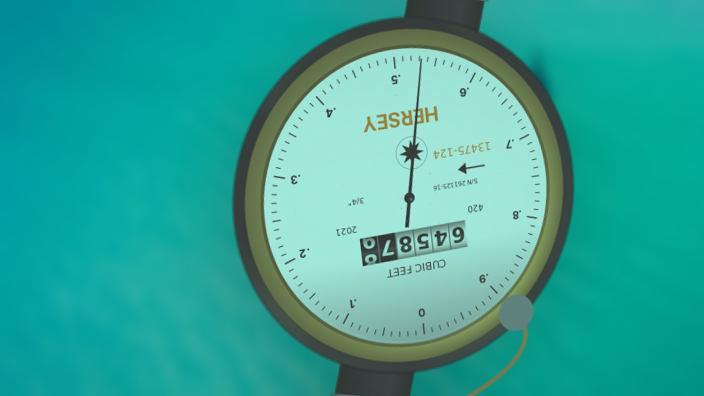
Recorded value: 645878.53 ft³
